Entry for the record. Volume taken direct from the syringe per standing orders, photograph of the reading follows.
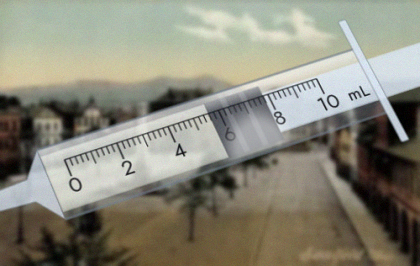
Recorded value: 5.6 mL
